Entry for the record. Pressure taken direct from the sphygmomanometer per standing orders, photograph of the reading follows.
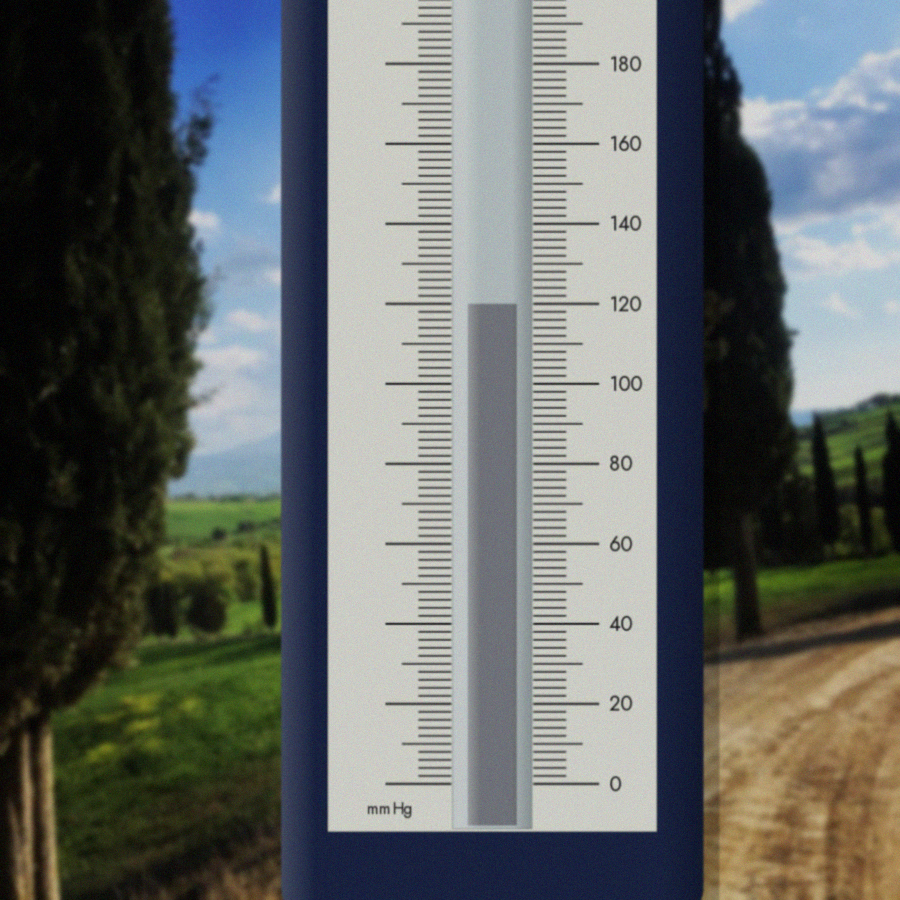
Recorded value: 120 mmHg
